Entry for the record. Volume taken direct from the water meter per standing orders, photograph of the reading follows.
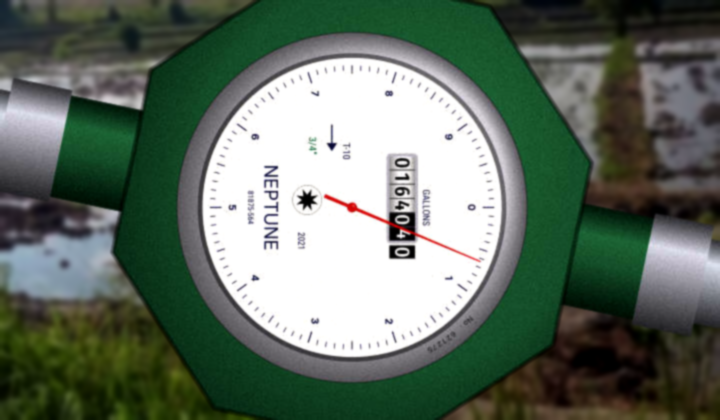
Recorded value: 164040.6 gal
